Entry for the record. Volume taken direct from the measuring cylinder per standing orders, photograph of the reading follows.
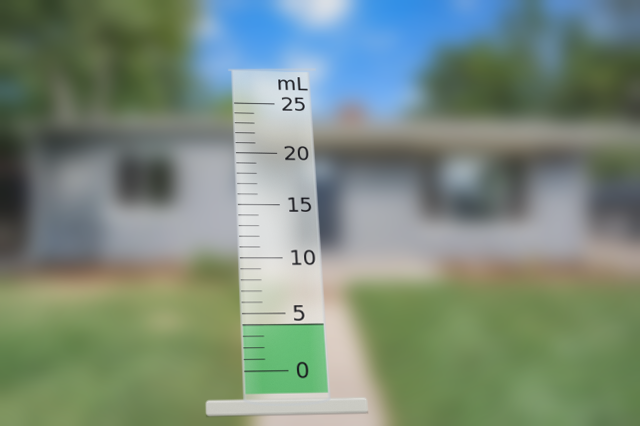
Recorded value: 4 mL
